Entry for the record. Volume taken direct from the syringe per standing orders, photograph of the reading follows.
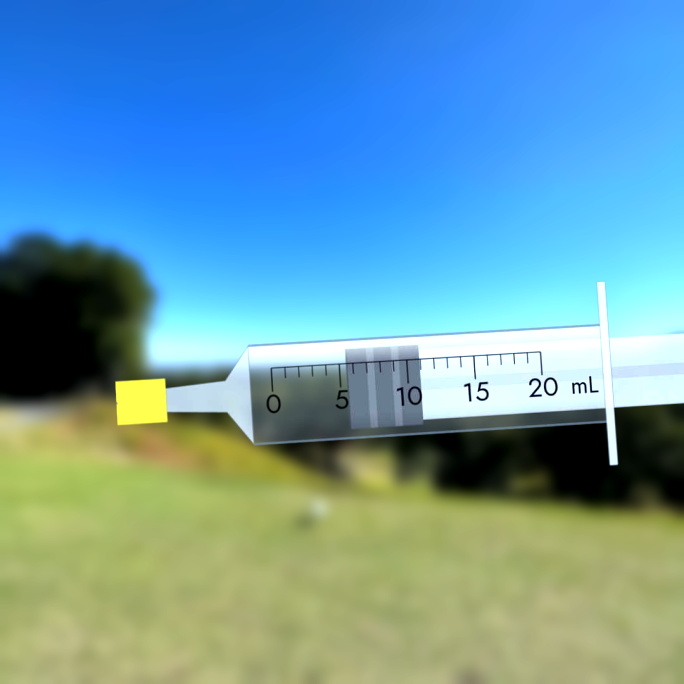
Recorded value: 5.5 mL
